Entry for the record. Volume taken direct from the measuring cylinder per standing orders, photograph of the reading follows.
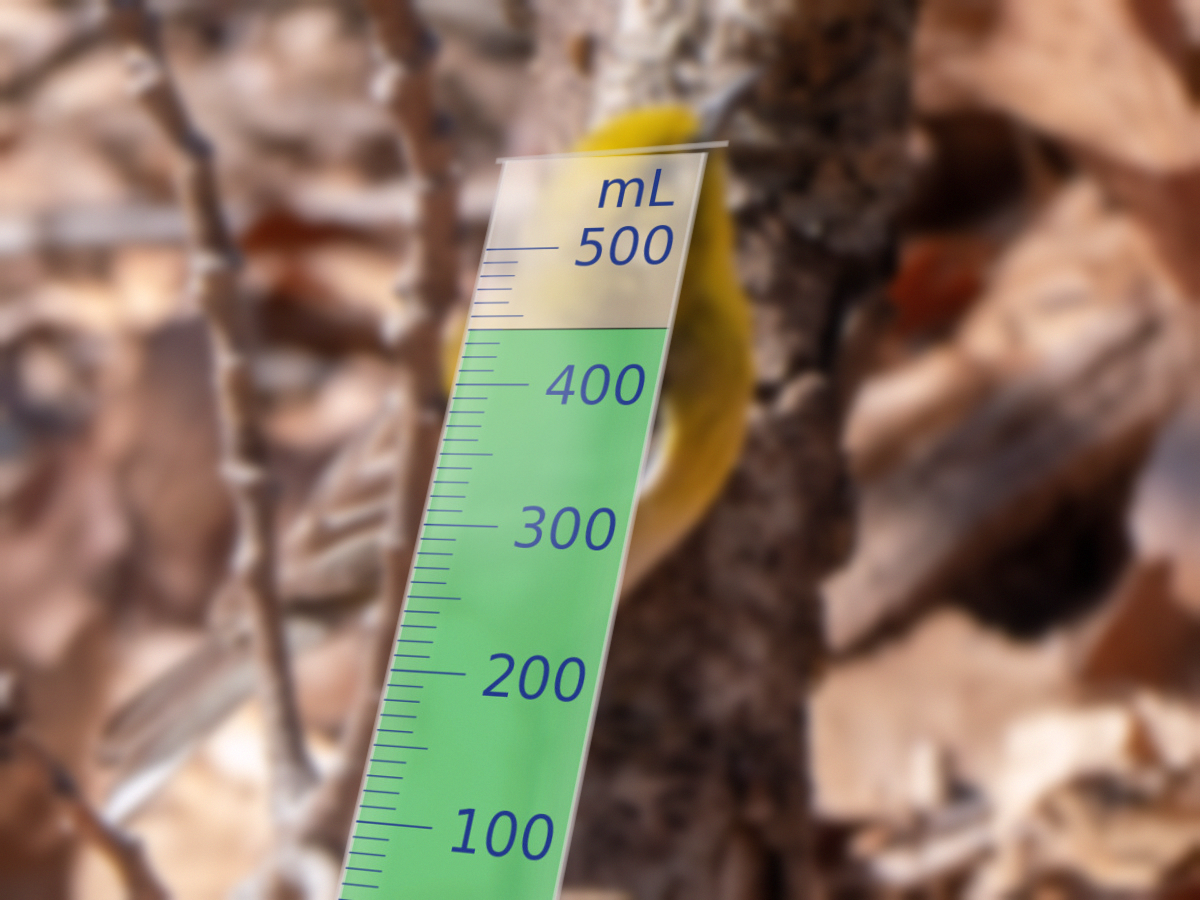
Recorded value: 440 mL
